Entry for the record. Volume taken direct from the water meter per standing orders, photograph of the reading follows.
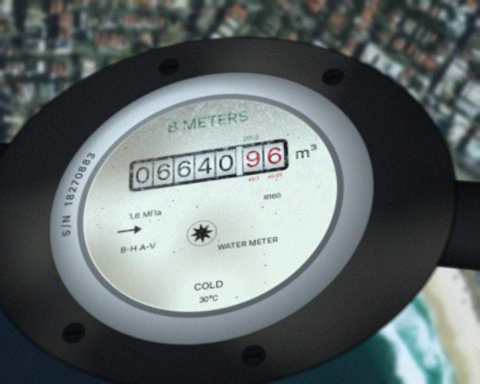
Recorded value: 6640.96 m³
